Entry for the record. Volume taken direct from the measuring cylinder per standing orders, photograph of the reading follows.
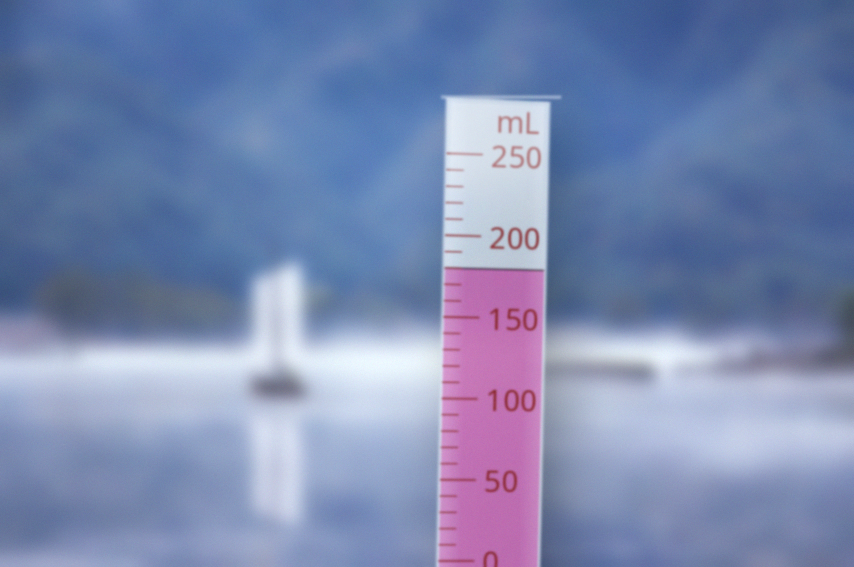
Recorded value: 180 mL
